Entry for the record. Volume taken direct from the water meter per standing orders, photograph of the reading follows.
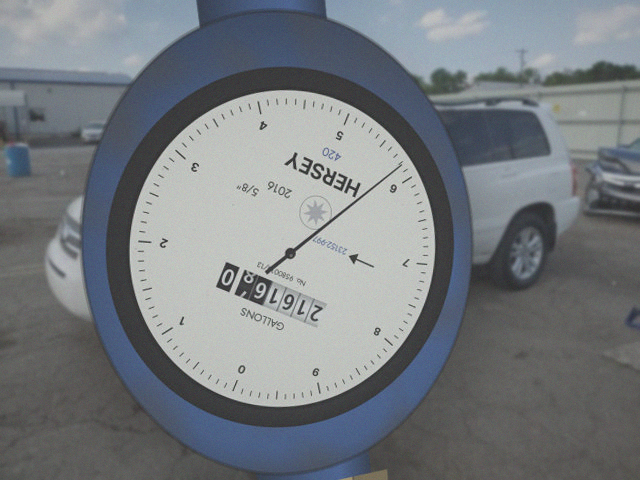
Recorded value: 2161675.8 gal
